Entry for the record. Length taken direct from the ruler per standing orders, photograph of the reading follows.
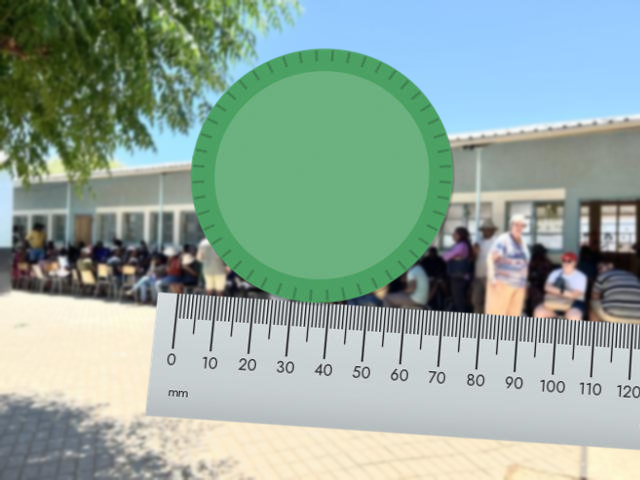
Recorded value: 70 mm
